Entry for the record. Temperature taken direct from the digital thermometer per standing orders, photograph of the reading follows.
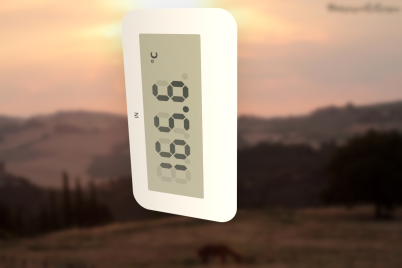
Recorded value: 165.6 °C
